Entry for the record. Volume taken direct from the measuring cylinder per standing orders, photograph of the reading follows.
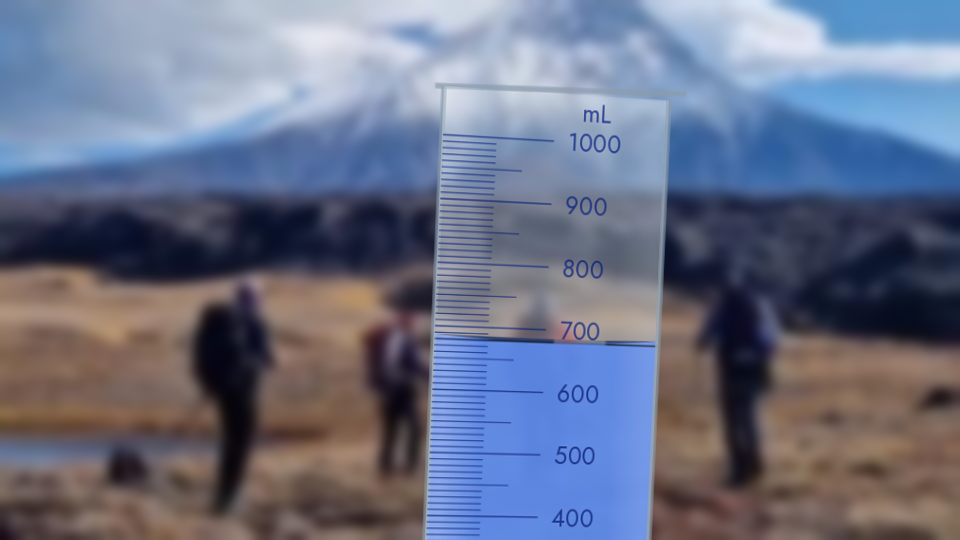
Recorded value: 680 mL
